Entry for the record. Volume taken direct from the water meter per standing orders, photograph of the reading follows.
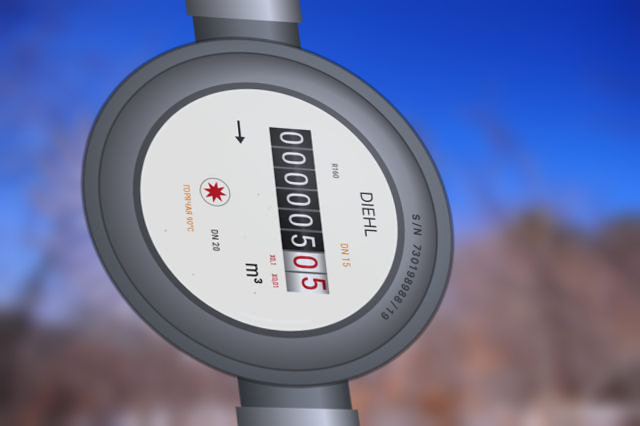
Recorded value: 5.05 m³
